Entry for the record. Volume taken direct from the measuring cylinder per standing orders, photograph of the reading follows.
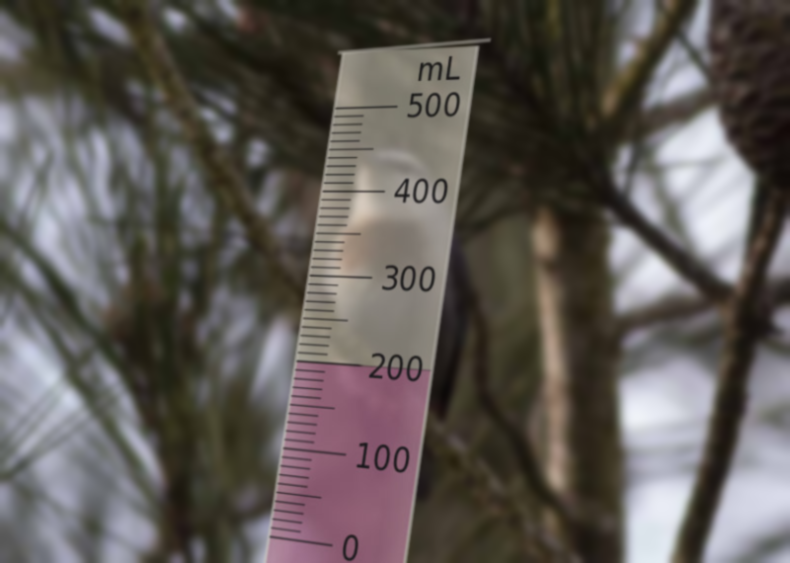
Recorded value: 200 mL
